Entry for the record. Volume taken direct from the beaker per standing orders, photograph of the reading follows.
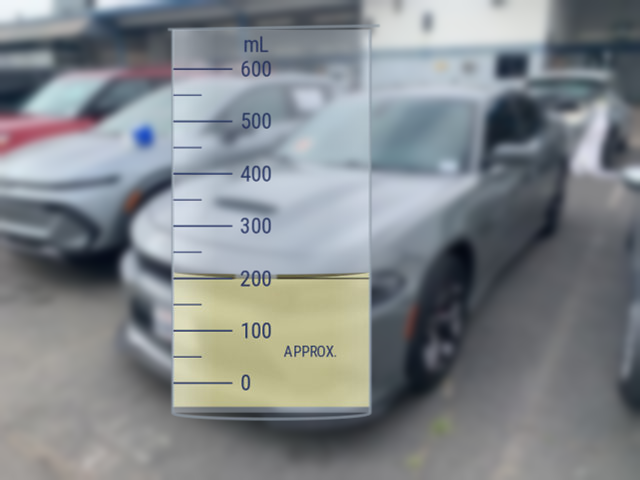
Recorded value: 200 mL
